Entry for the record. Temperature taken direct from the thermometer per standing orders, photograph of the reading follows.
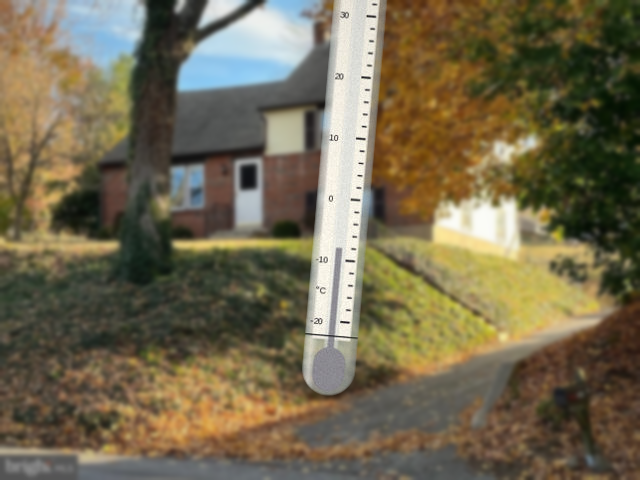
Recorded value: -8 °C
